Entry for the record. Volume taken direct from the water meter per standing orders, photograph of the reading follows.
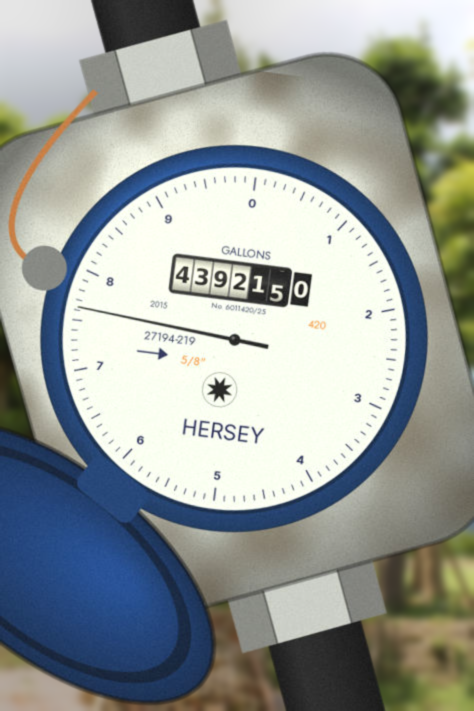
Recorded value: 4392147.6 gal
